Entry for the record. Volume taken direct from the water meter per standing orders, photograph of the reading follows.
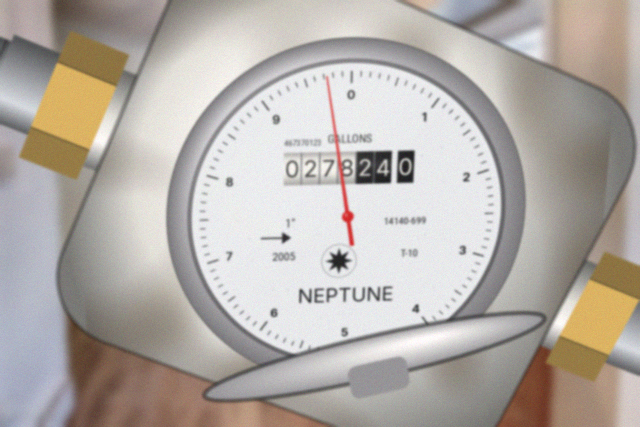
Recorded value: 278239.7 gal
